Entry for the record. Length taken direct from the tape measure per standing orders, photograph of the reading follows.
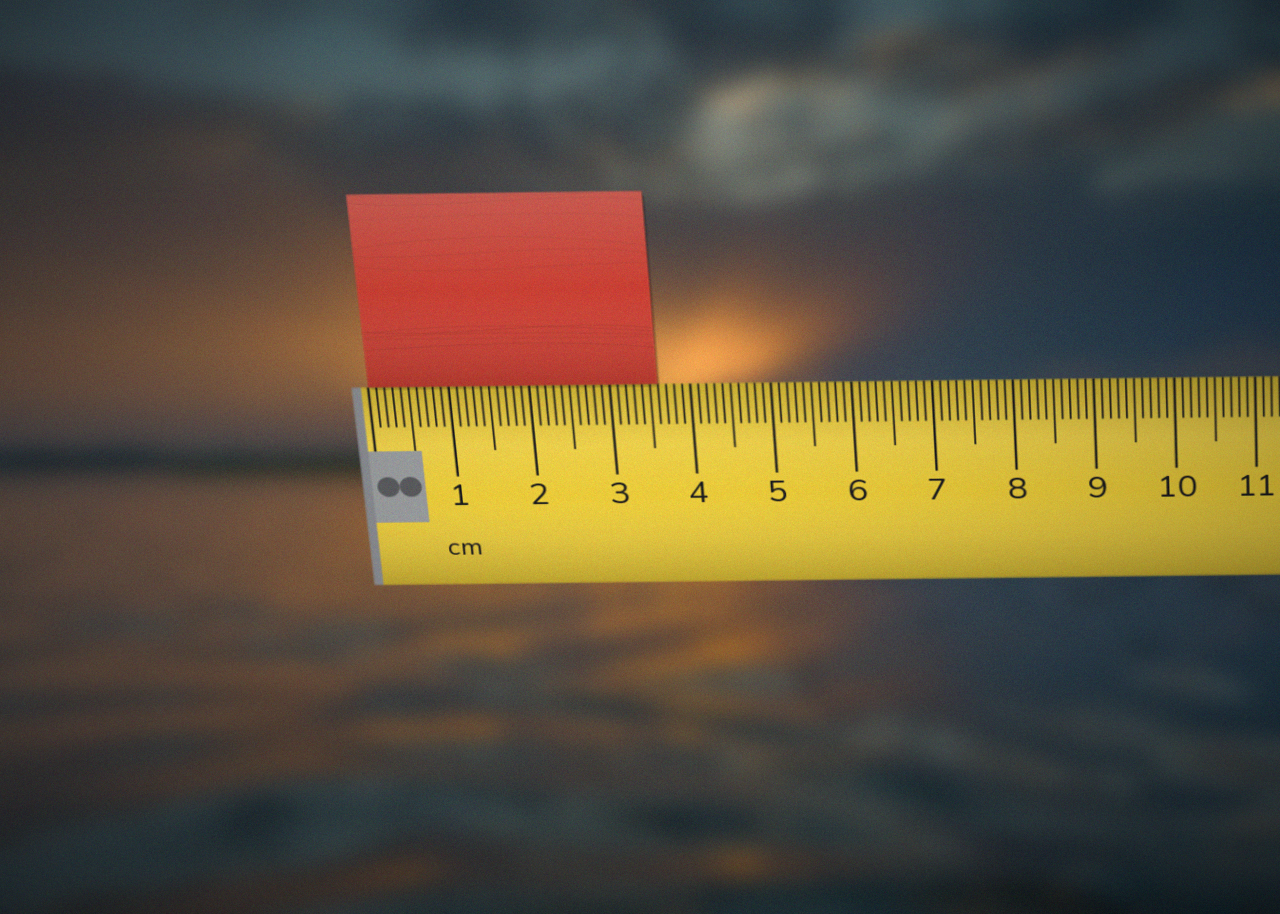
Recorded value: 3.6 cm
